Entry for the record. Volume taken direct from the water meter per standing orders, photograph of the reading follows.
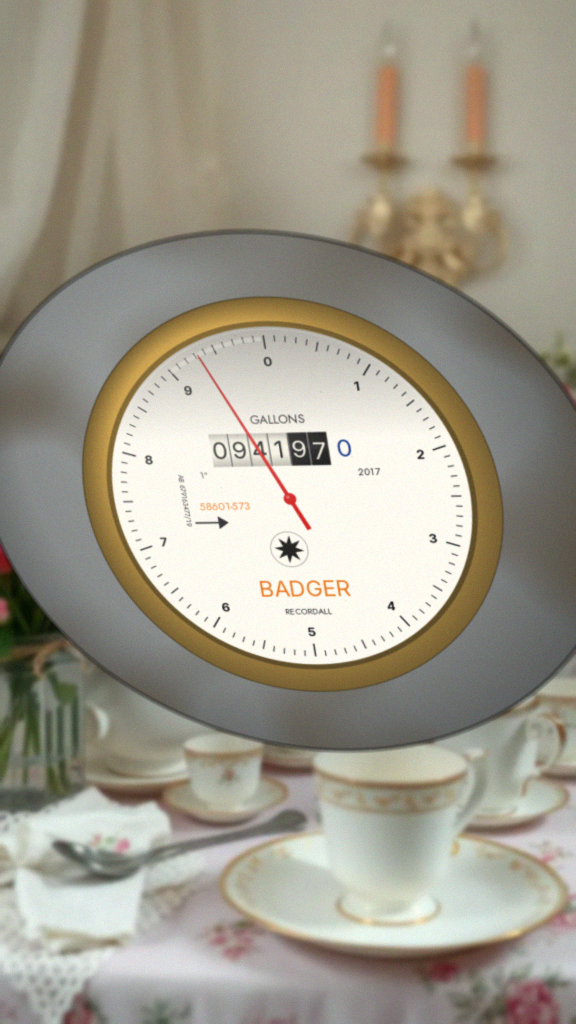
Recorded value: 941969.3 gal
